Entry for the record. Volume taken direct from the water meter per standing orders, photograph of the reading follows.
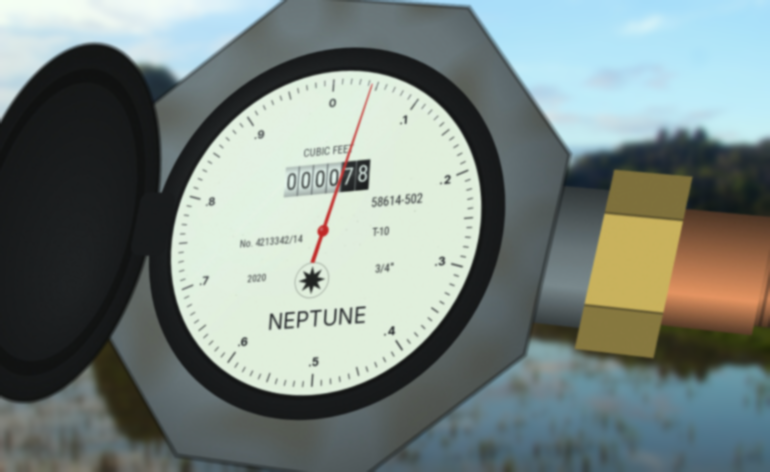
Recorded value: 78.04 ft³
